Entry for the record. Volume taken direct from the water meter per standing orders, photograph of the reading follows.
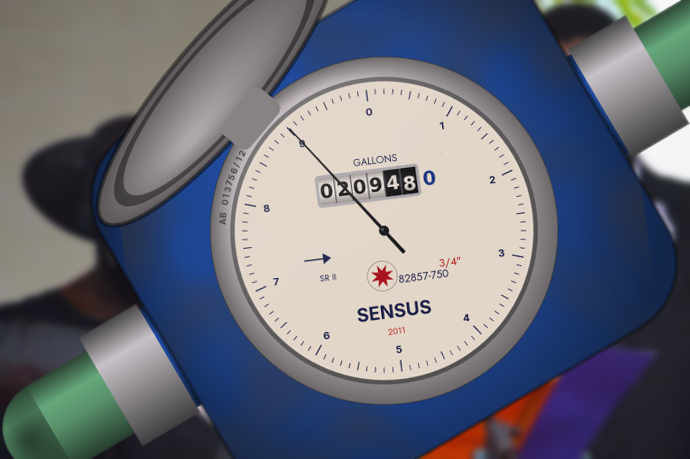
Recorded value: 209479.0 gal
